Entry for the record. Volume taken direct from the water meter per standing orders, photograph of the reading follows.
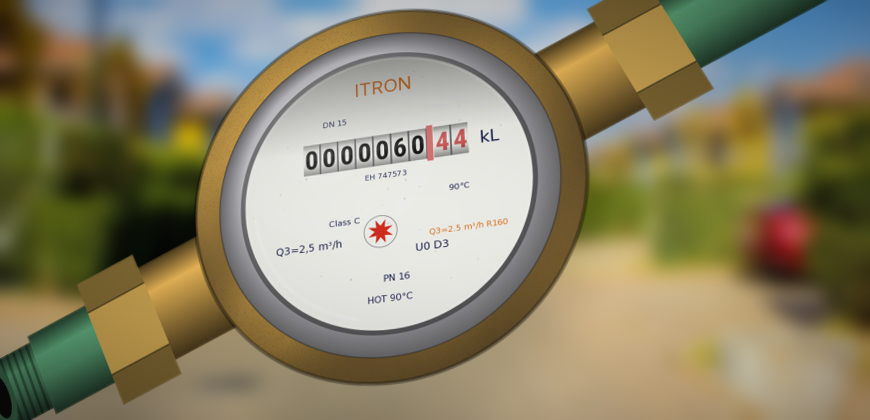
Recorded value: 60.44 kL
